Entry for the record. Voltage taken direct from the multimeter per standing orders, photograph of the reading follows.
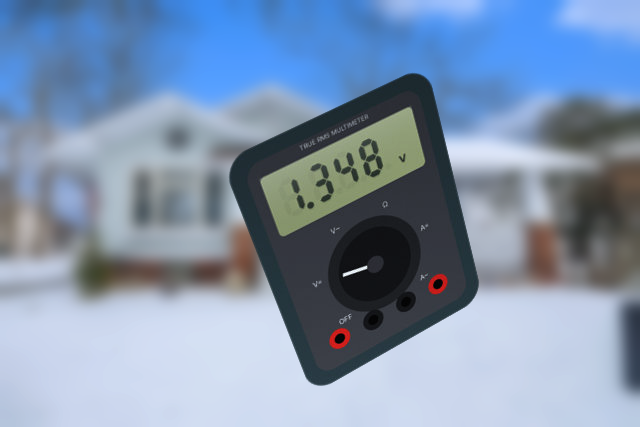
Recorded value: 1.348 V
